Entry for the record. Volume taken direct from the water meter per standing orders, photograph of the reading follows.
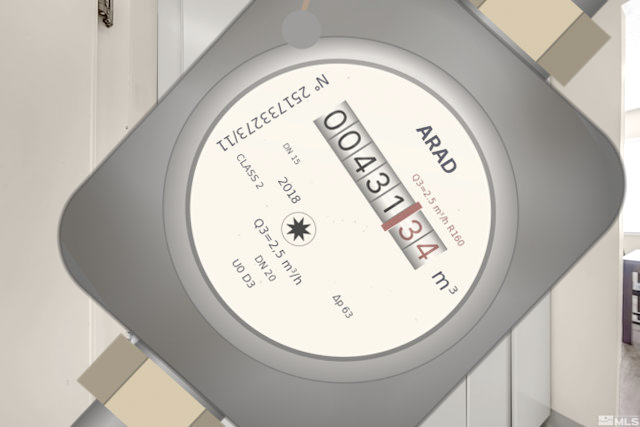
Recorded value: 431.34 m³
